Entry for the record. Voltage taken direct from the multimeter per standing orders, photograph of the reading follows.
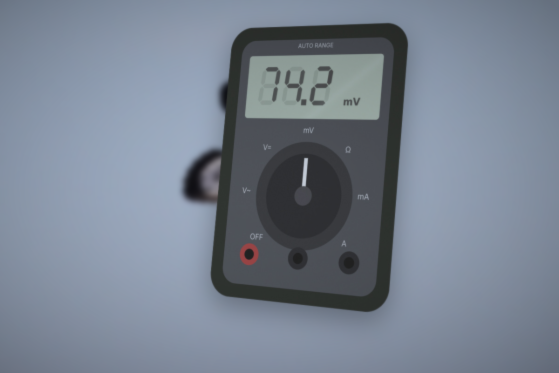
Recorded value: 74.2 mV
